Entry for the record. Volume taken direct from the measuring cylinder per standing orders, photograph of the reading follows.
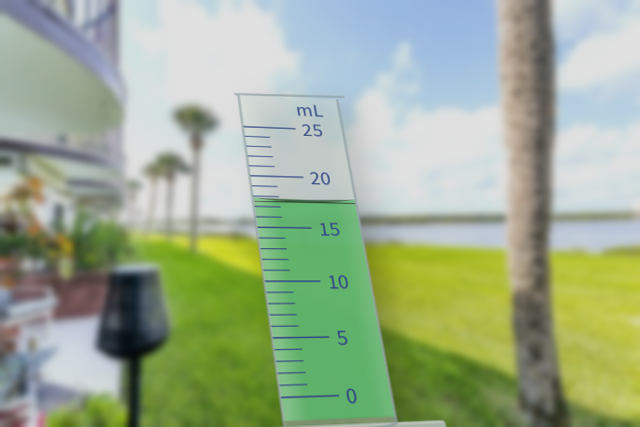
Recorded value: 17.5 mL
